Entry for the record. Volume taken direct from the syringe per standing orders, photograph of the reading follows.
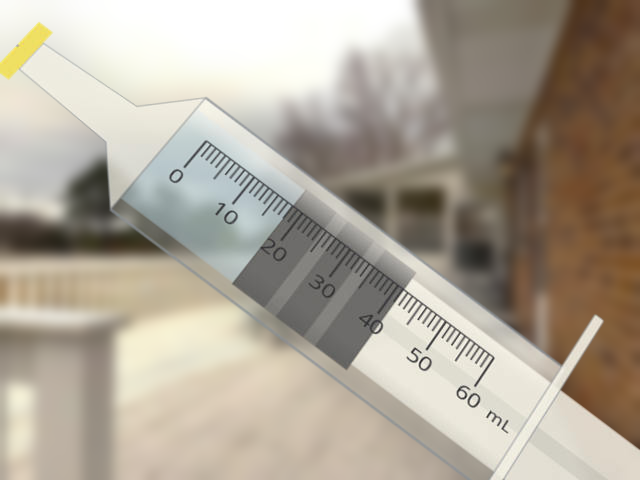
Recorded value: 18 mL
